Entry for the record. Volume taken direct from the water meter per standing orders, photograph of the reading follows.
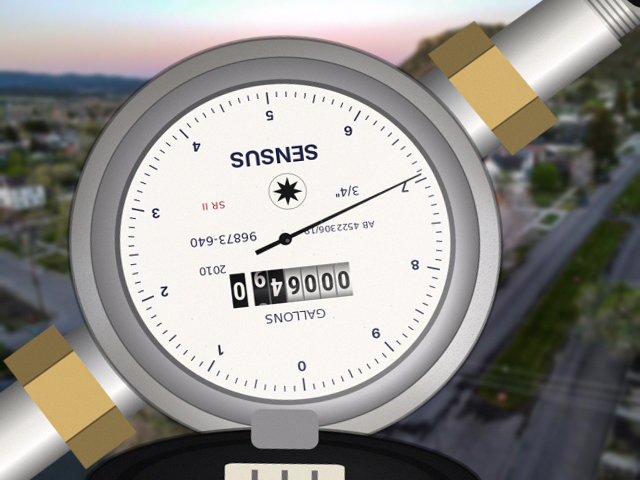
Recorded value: 6486.9 gal
